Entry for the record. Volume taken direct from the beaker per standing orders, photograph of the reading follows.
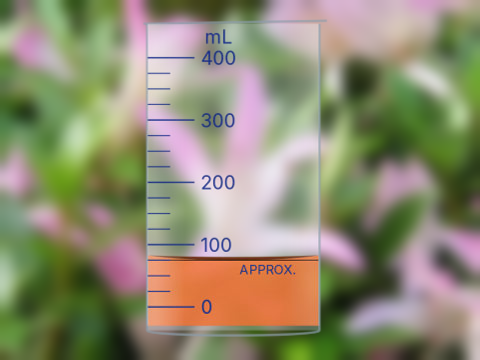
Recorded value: 75 mL
